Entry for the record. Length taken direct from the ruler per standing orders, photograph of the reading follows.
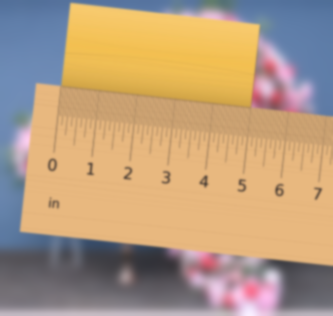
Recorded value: 5 in
